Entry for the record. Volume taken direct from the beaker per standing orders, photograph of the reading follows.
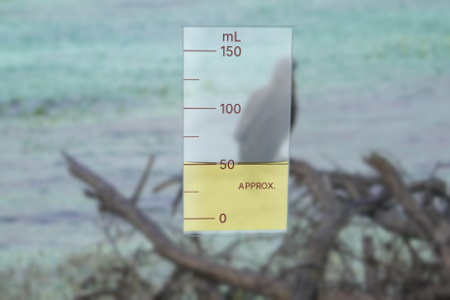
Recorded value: 50 mL
